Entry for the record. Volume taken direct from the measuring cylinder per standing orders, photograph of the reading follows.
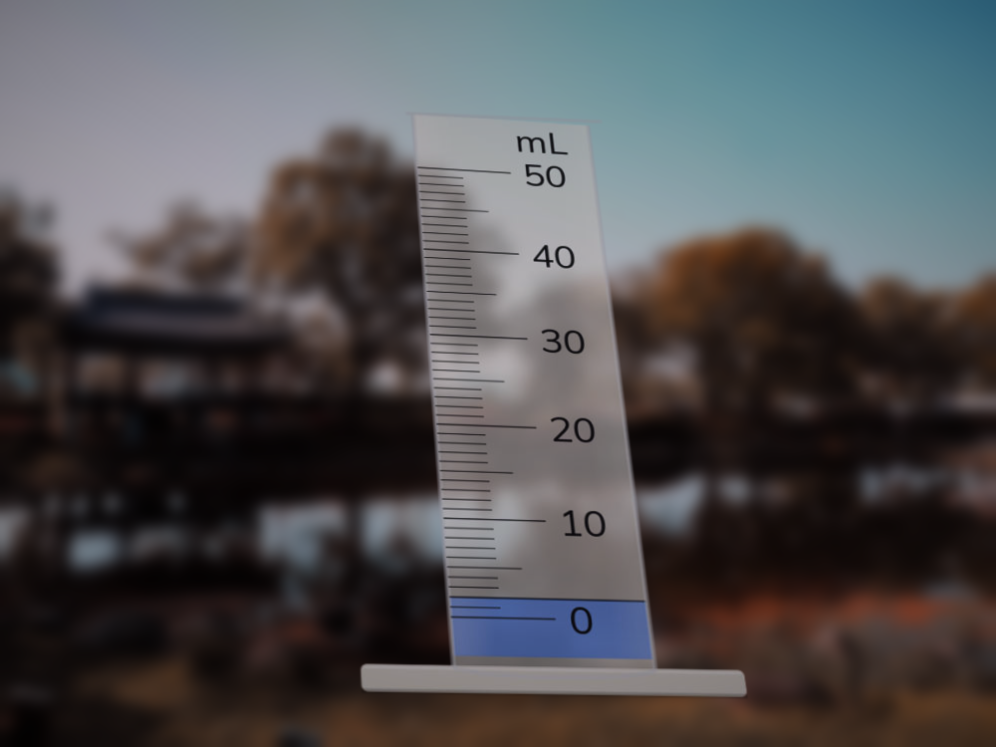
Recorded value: 2 mL
